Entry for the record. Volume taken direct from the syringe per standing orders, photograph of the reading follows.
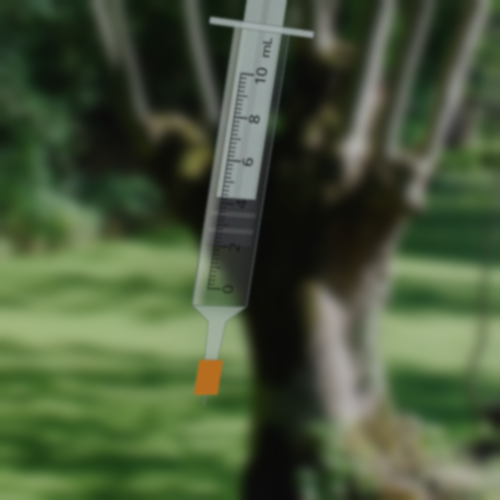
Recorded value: 2 mL
